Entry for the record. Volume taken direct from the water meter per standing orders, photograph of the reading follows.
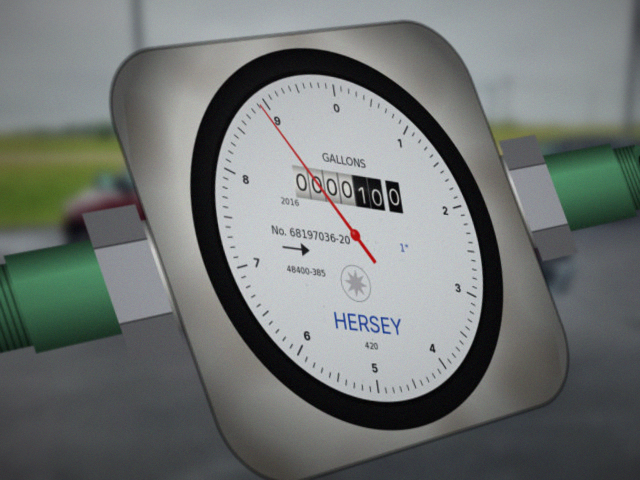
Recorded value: 98.9 gal
